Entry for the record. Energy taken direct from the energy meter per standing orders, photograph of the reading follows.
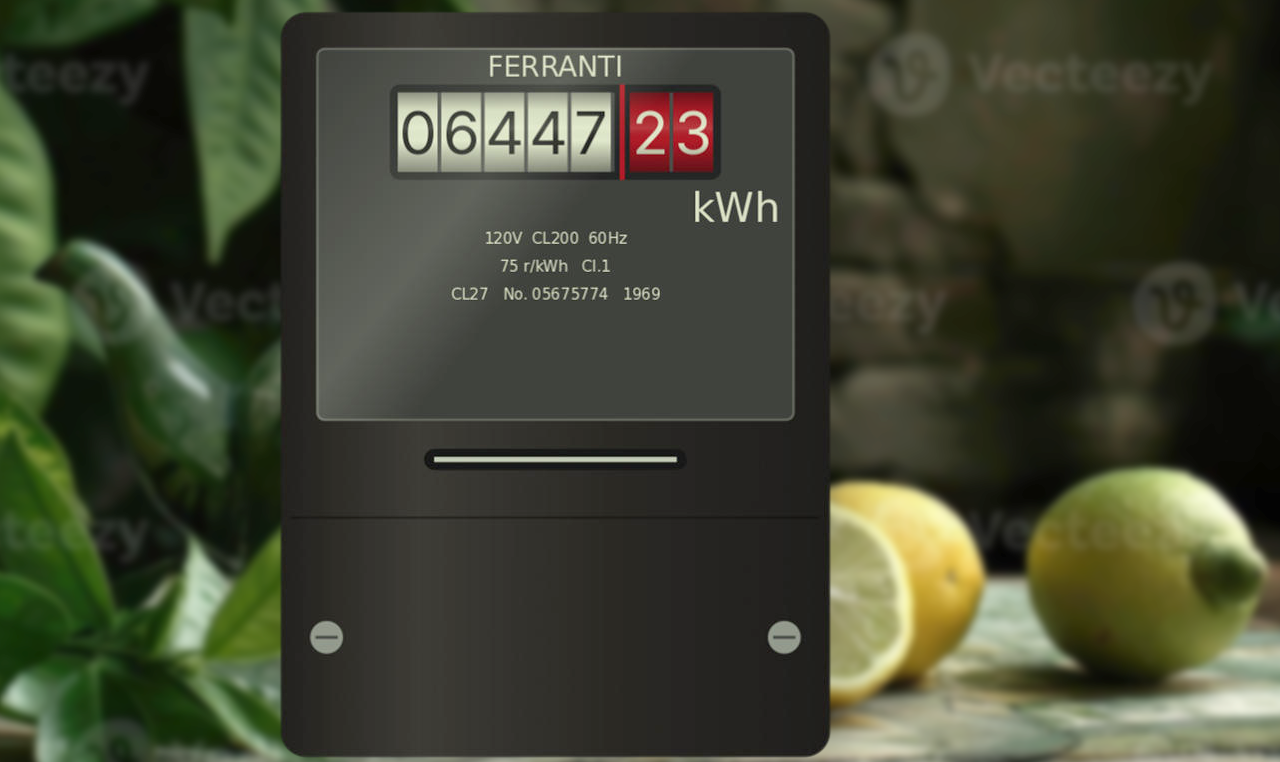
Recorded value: 6447.23 kWh
